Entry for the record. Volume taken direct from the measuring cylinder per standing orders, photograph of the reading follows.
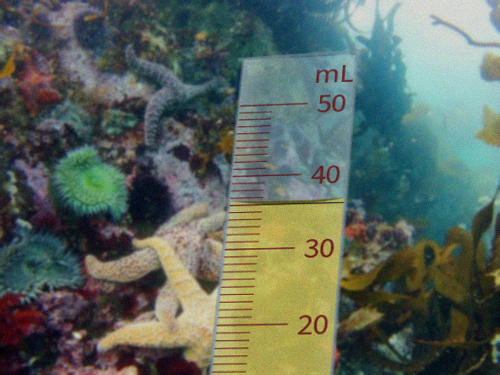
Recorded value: 36 mL
